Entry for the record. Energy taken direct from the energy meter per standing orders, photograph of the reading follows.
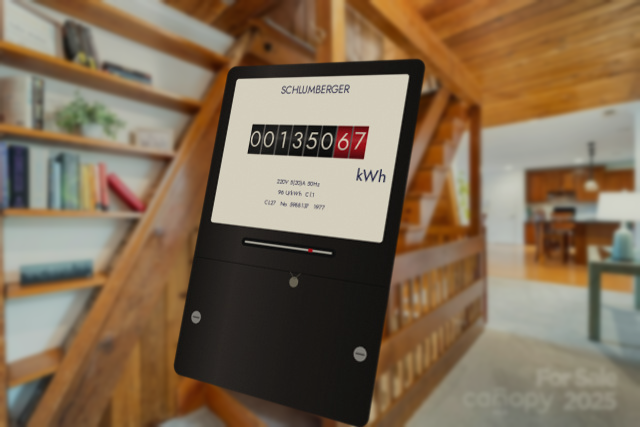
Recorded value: 1350.67 kWh
